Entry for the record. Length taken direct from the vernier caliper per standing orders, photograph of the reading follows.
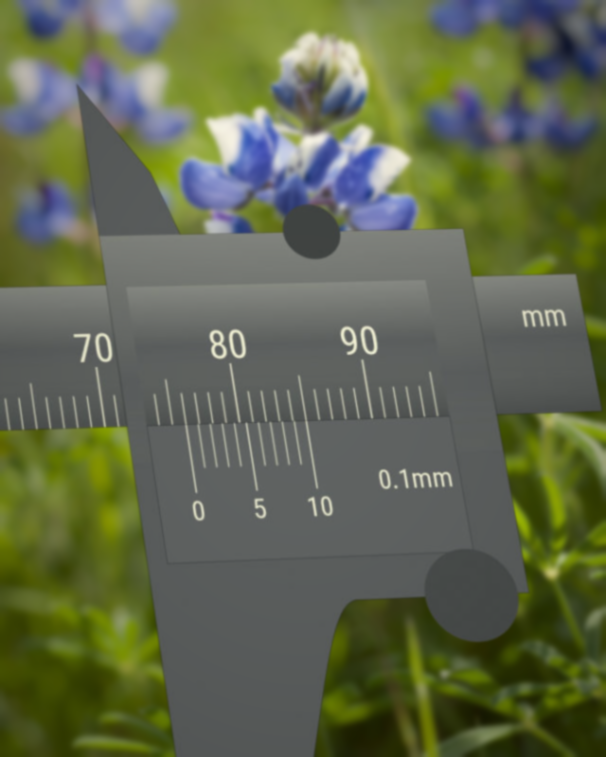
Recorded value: 76.0 mm
